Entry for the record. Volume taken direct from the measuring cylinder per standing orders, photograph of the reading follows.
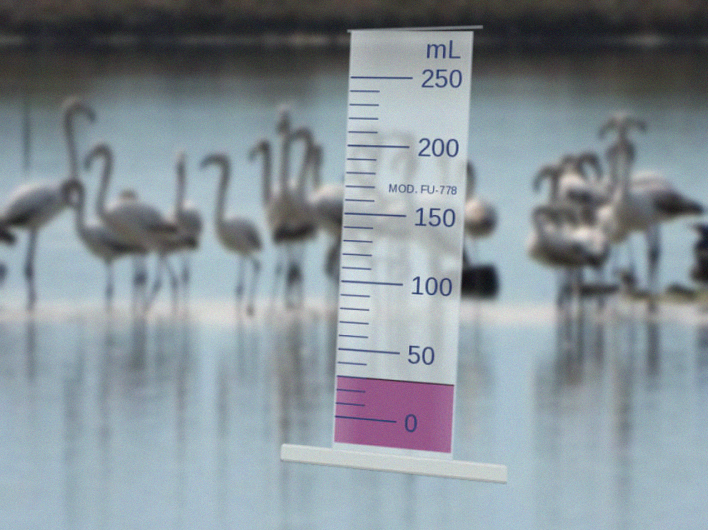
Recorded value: 30 mL
